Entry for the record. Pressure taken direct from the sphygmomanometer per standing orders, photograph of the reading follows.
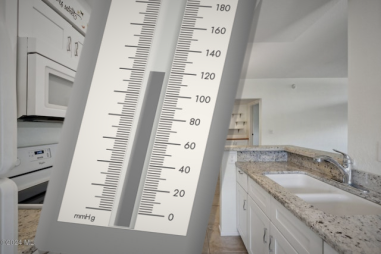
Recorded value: 120 mmHg
